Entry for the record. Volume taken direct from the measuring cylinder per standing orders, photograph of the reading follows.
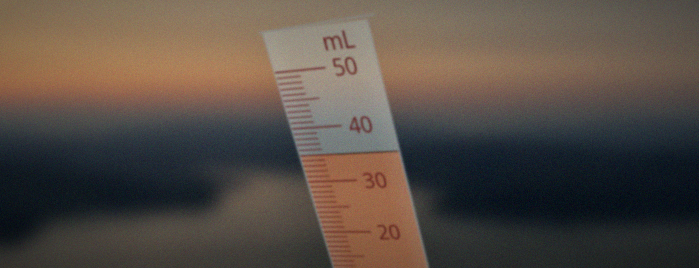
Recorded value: 35 mL
